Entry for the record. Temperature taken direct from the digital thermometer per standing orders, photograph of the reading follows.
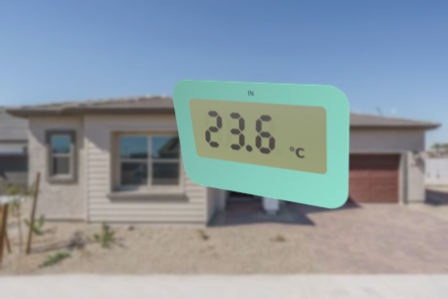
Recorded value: 23.6 °C
